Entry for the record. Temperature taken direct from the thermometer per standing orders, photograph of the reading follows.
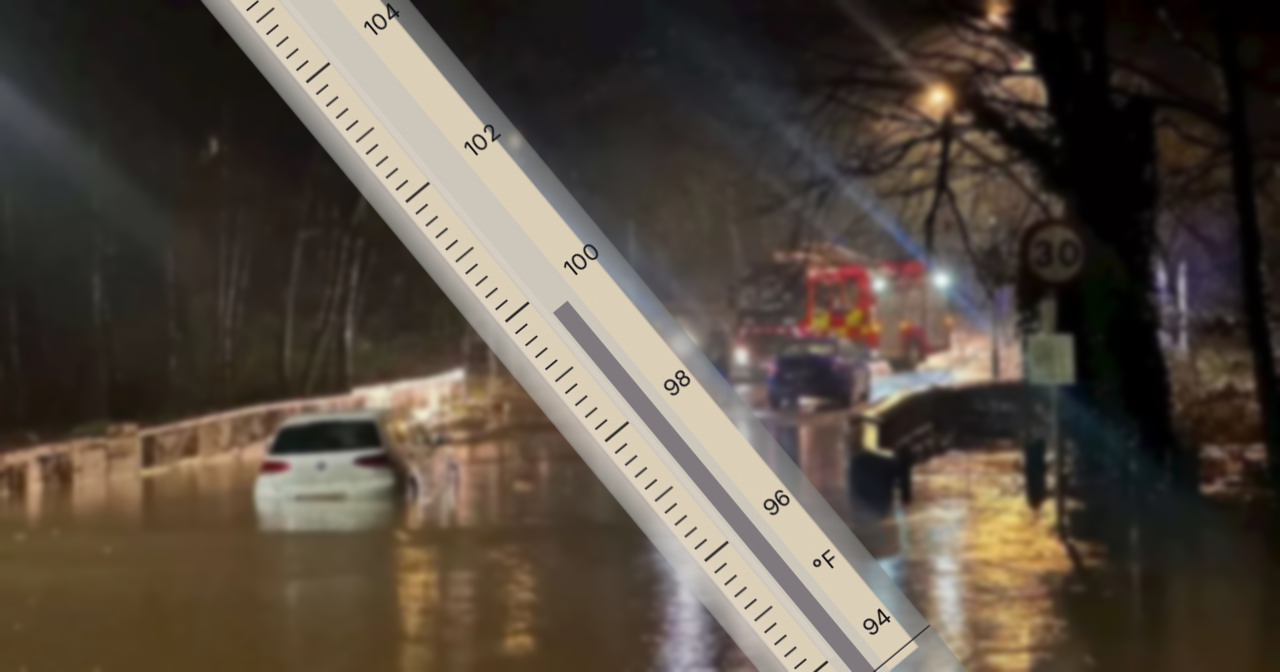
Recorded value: 99.7 °F
